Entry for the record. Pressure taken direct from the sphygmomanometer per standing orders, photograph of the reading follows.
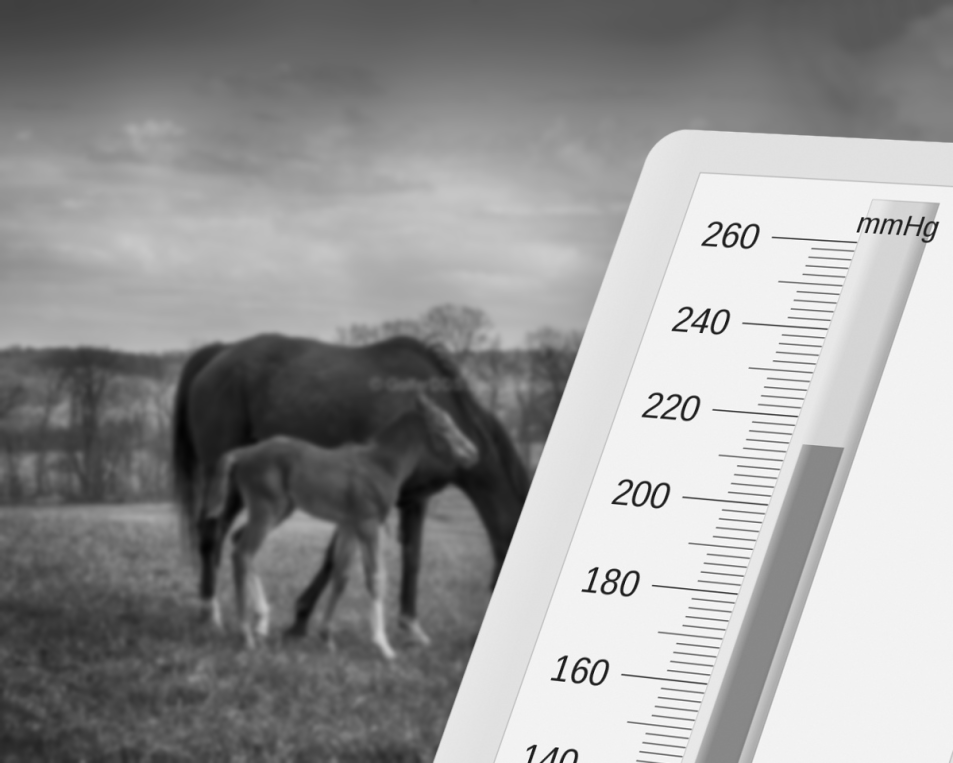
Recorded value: 214 mmHg
